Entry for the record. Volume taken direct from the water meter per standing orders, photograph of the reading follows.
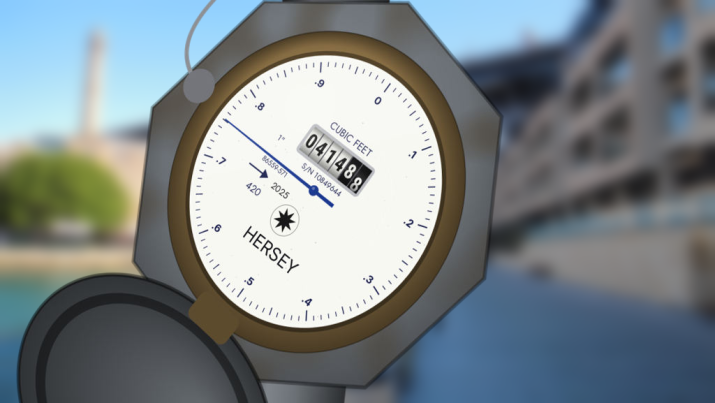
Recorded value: 41487.75 ft³
